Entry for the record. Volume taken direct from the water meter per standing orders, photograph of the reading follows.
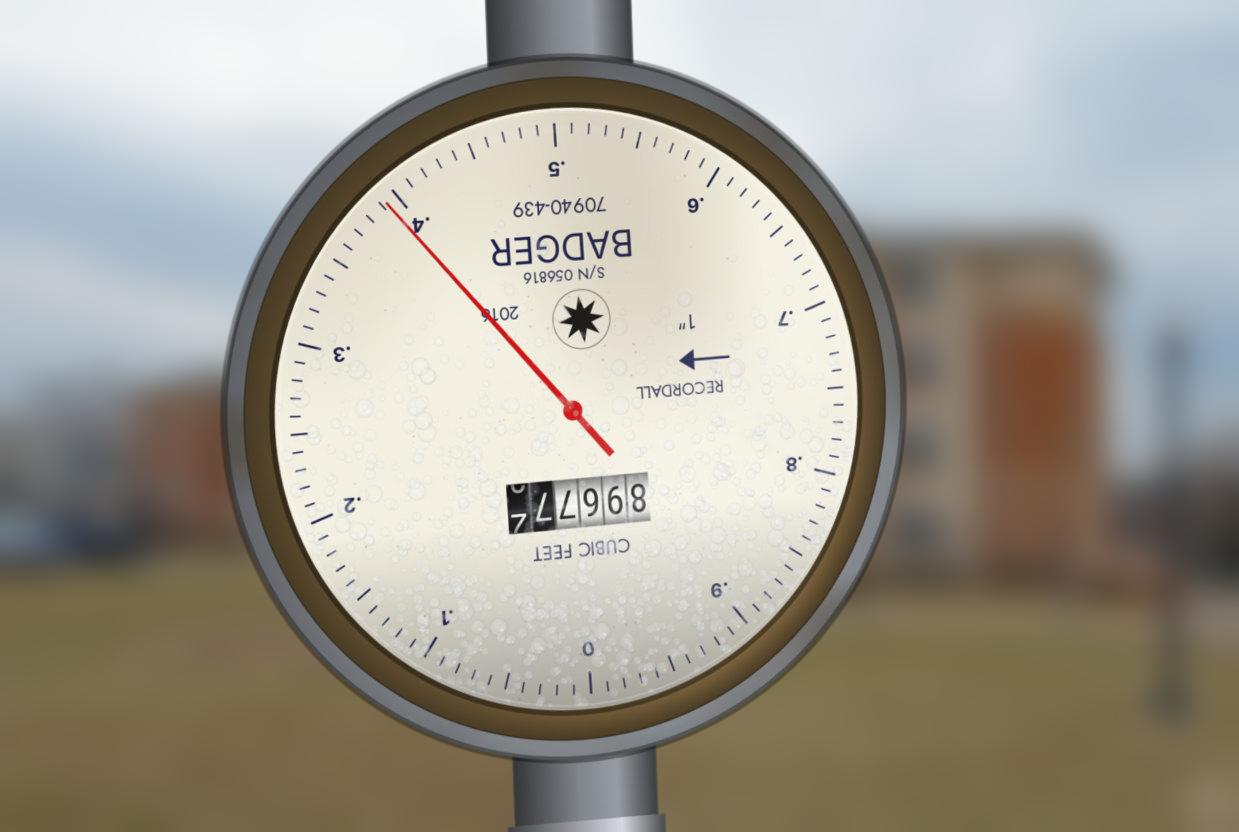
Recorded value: 896772.39 ft³
